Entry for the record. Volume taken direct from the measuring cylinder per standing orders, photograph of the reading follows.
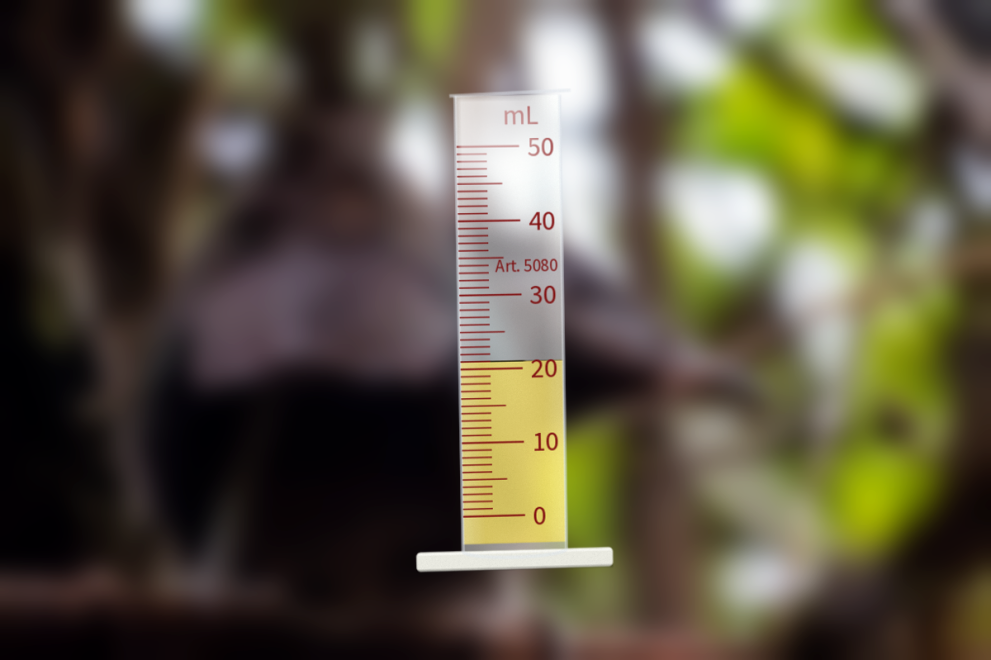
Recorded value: 21 mL
